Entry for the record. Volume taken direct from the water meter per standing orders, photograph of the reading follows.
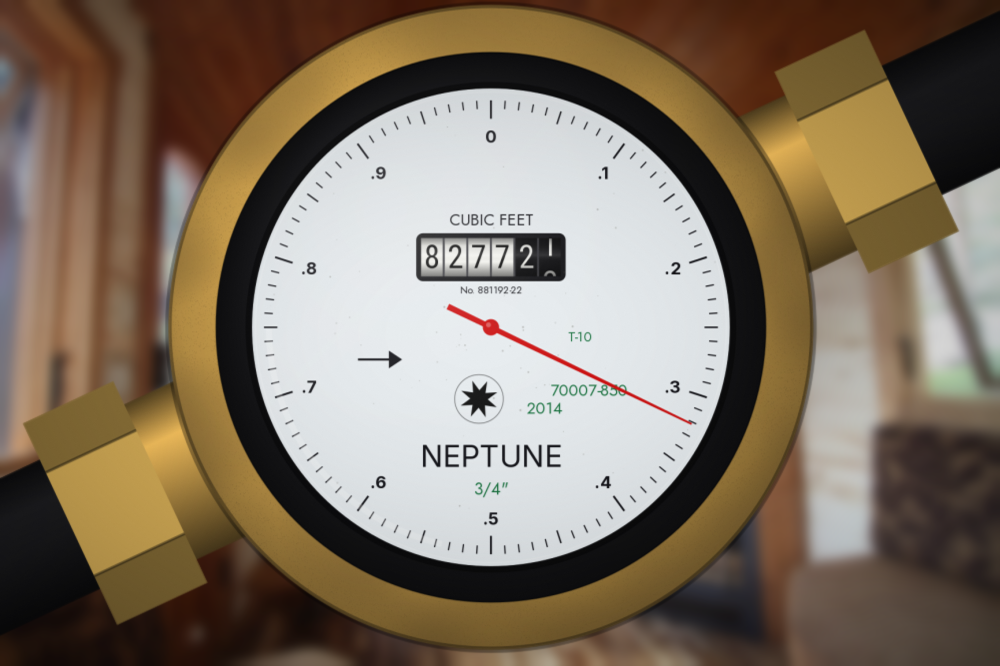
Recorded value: 827721.32 ft³
